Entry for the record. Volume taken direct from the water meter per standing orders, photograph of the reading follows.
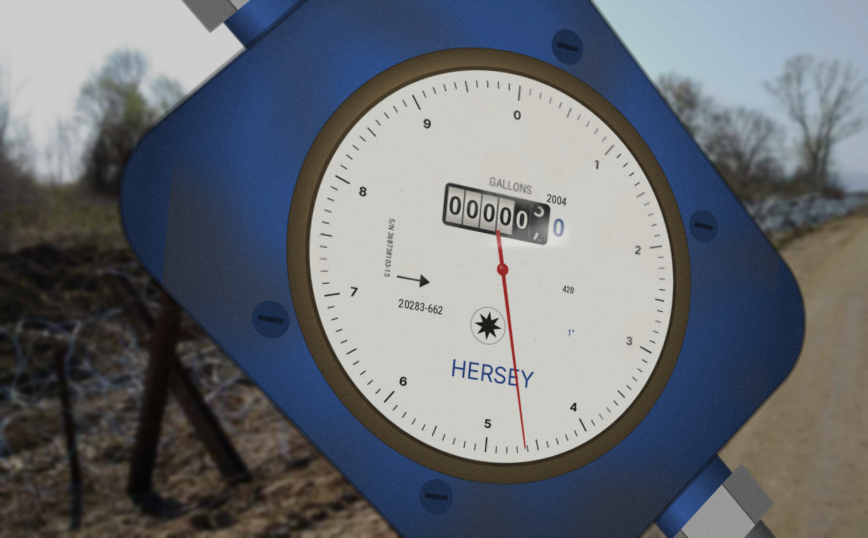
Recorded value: 34.6 gal
